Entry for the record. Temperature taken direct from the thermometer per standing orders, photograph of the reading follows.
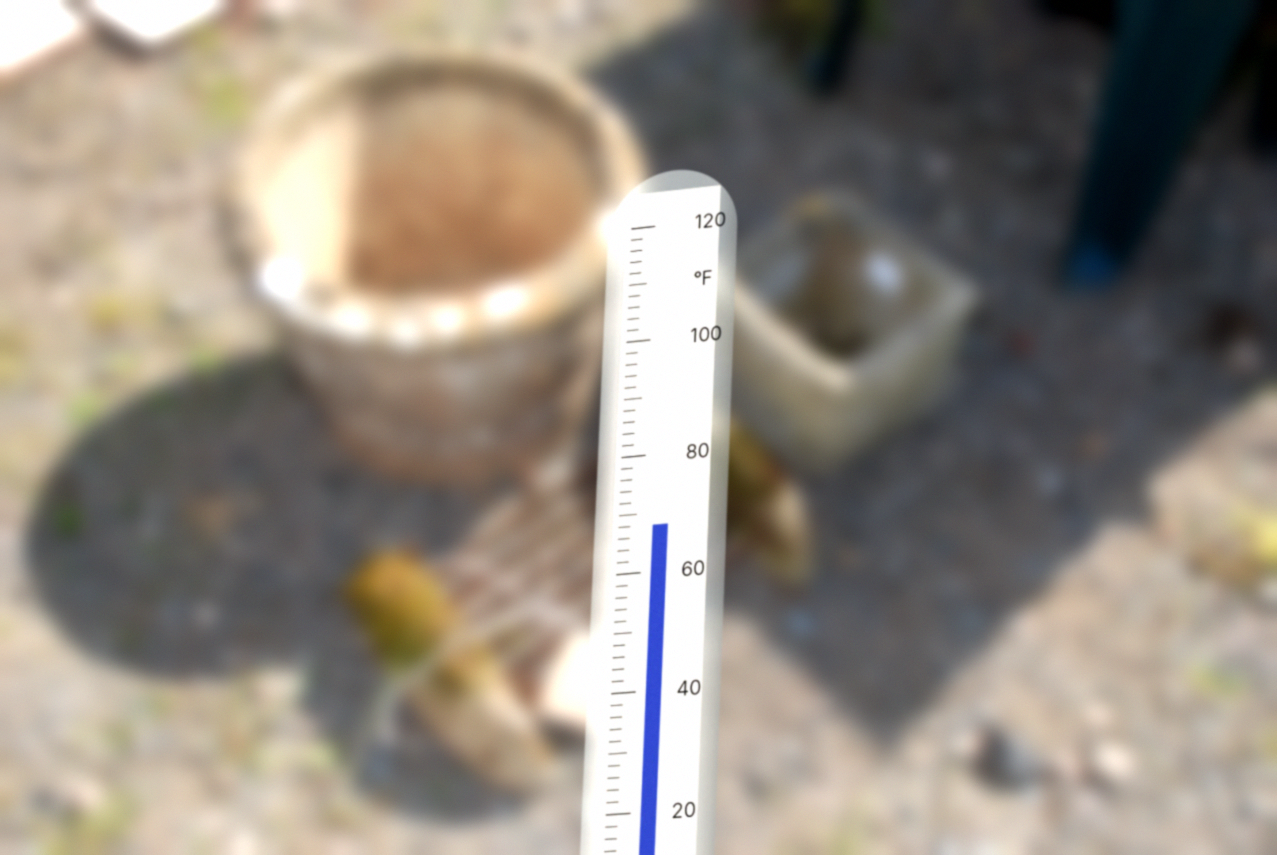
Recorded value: 68 °F
